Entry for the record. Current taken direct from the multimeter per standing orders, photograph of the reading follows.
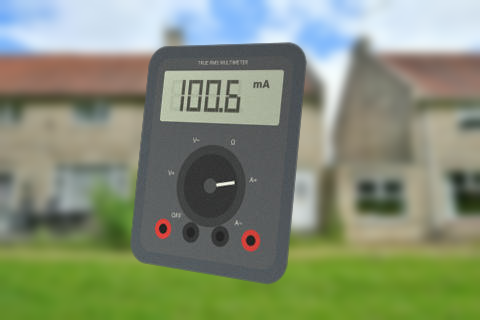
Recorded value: 100.6 mA
